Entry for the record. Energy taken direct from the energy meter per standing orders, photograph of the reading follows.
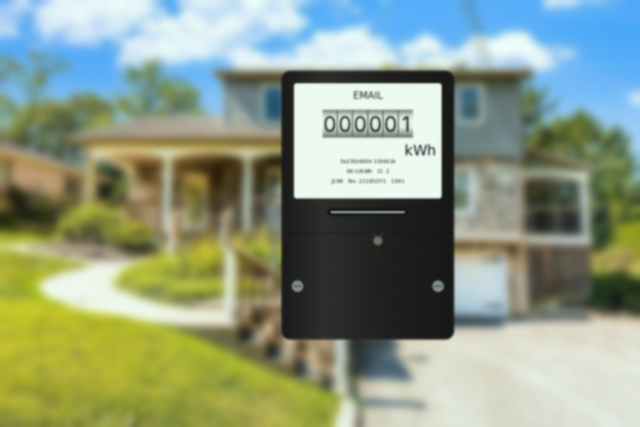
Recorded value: 1 kWh
